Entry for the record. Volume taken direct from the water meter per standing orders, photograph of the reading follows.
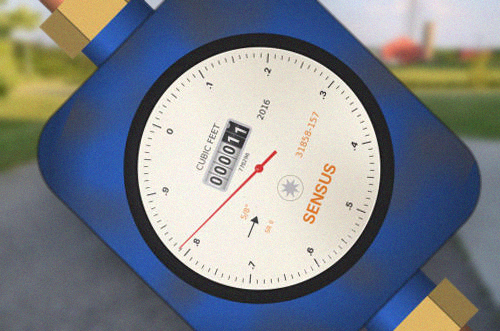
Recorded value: 10.81 ft³
